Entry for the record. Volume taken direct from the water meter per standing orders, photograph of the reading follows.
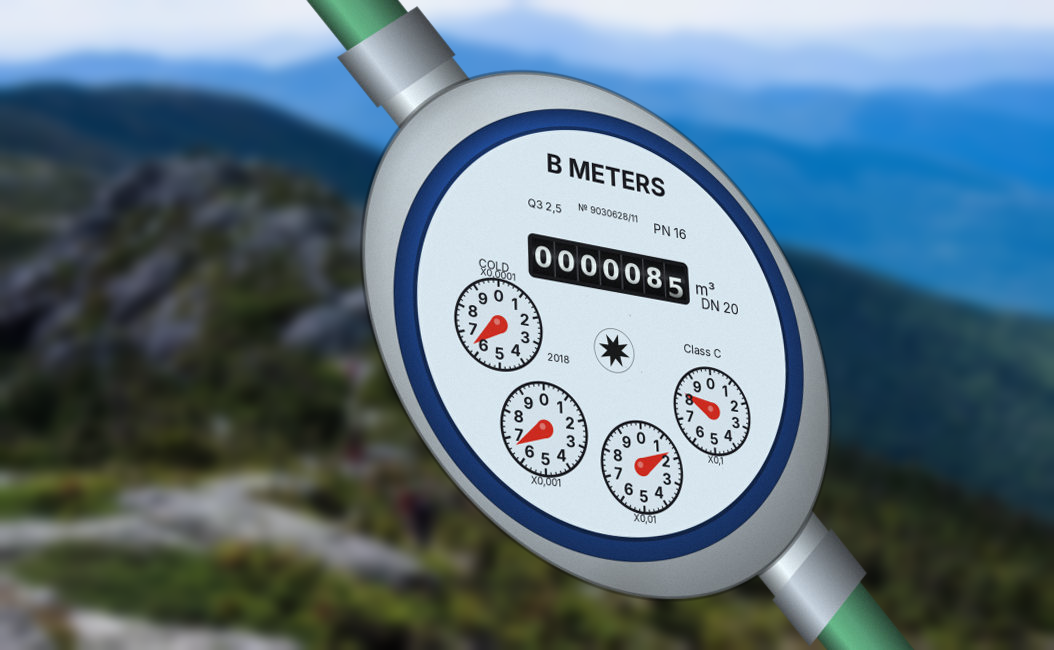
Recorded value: 84.8166 m³
